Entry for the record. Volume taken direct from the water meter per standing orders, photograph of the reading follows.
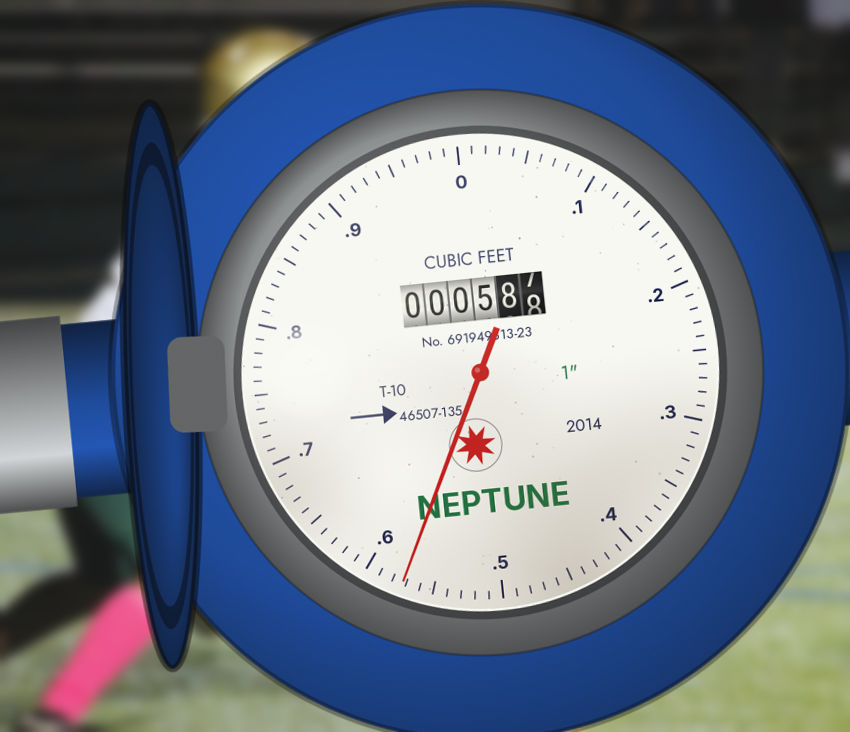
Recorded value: 587.57 ft³
